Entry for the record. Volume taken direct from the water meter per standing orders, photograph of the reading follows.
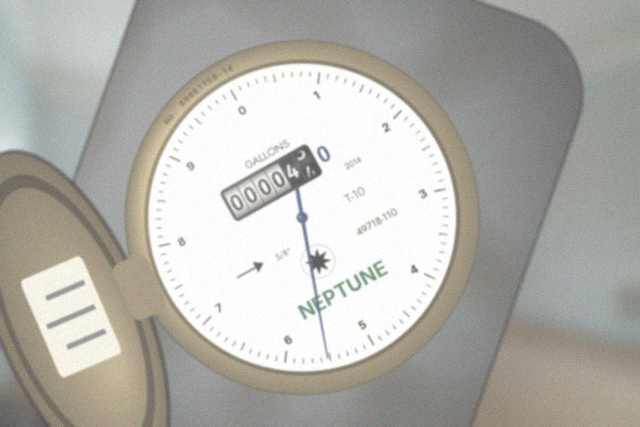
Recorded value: 435.5 gal
